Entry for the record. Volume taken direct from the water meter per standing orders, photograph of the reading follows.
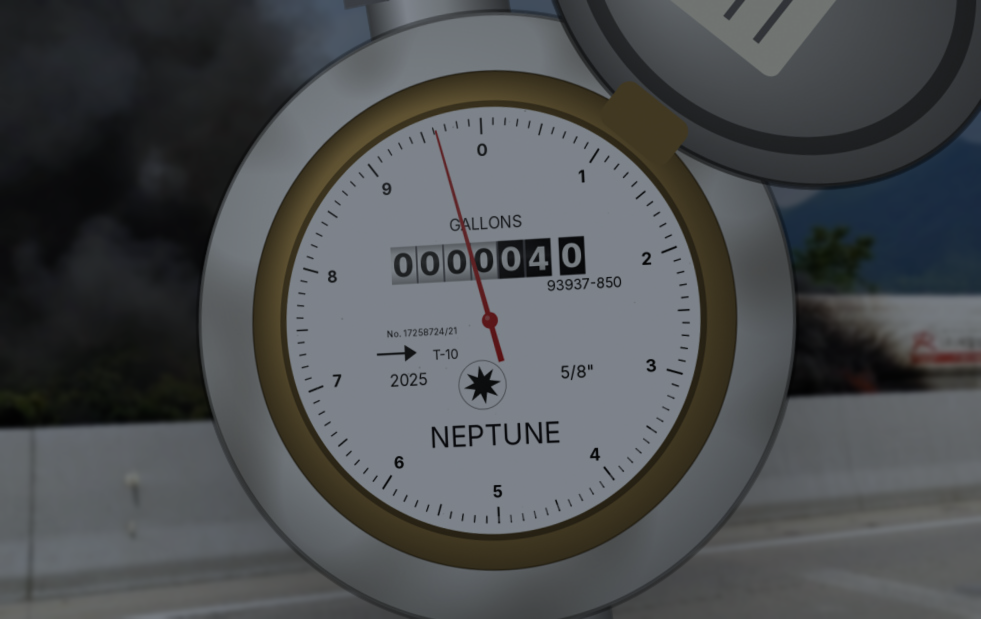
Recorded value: 39.6 gal
